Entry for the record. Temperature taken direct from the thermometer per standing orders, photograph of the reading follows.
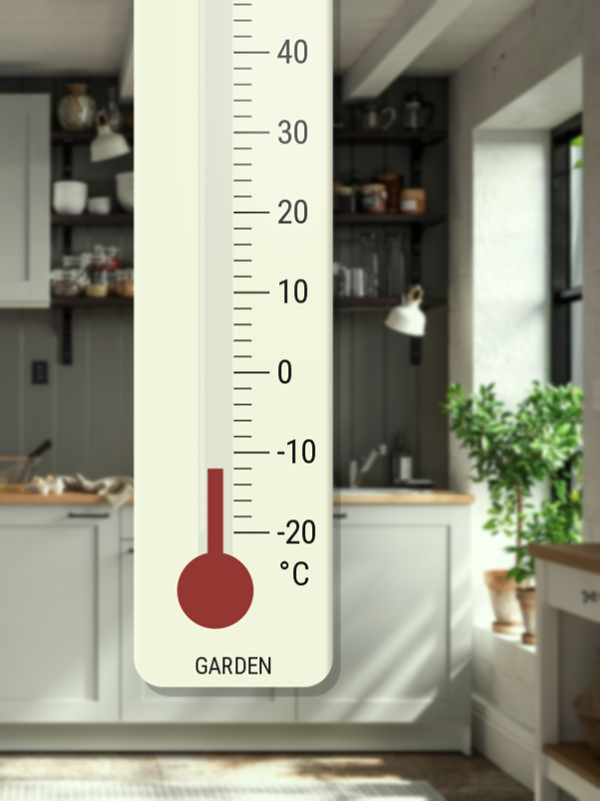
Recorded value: -12 °C
